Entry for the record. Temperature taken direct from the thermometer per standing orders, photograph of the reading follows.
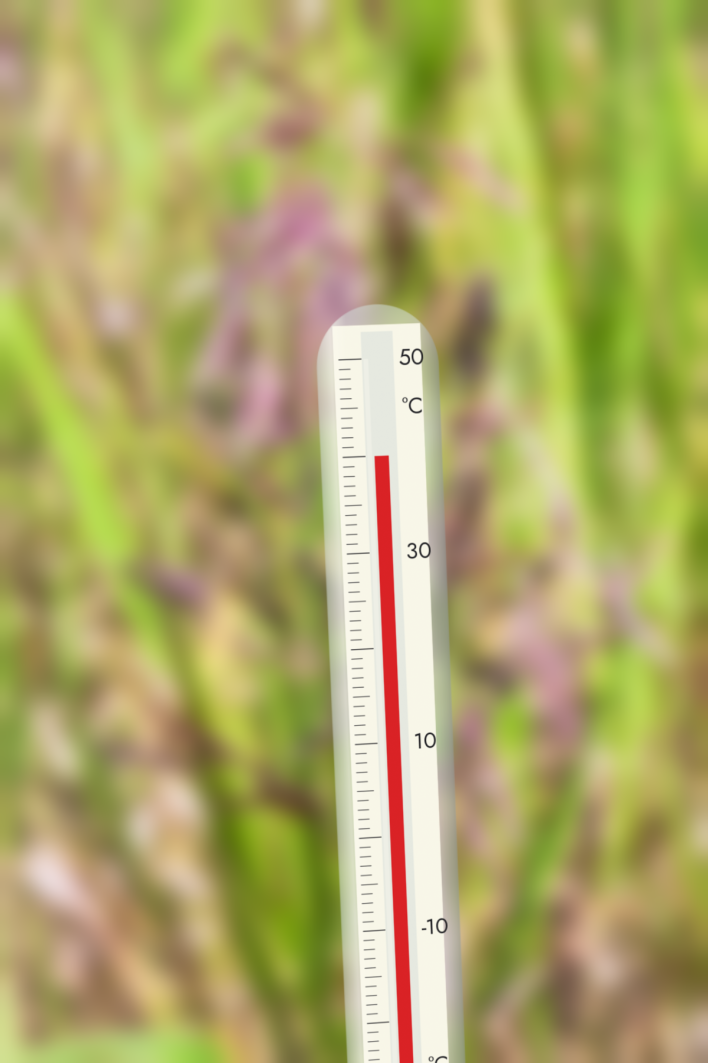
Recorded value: 40 °C
